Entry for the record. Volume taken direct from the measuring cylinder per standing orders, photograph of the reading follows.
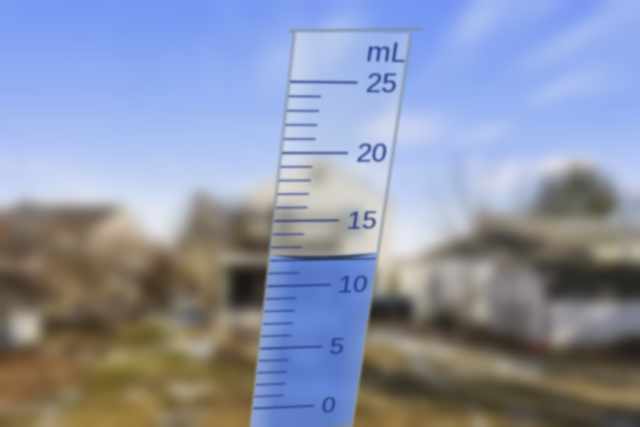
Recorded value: 12 mL
